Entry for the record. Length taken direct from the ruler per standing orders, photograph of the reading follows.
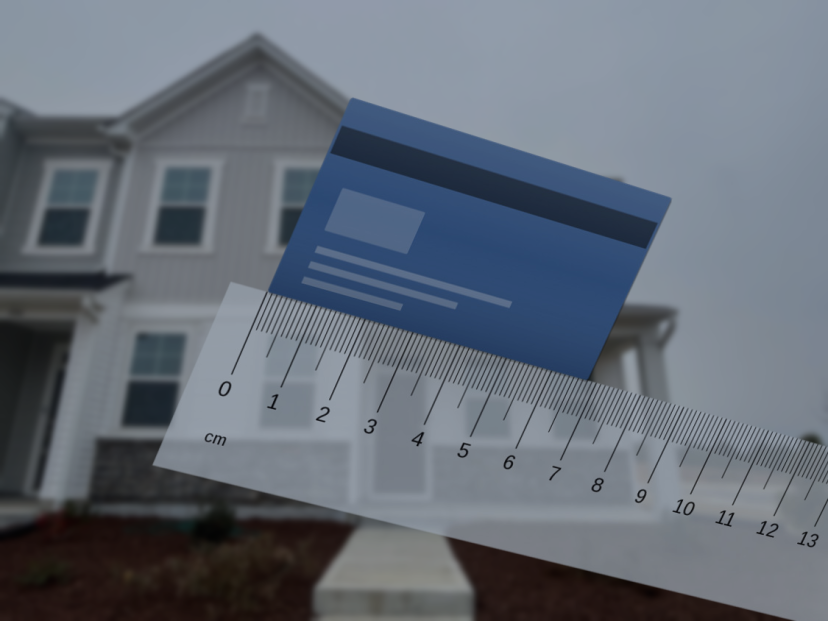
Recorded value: 6.8 cm
